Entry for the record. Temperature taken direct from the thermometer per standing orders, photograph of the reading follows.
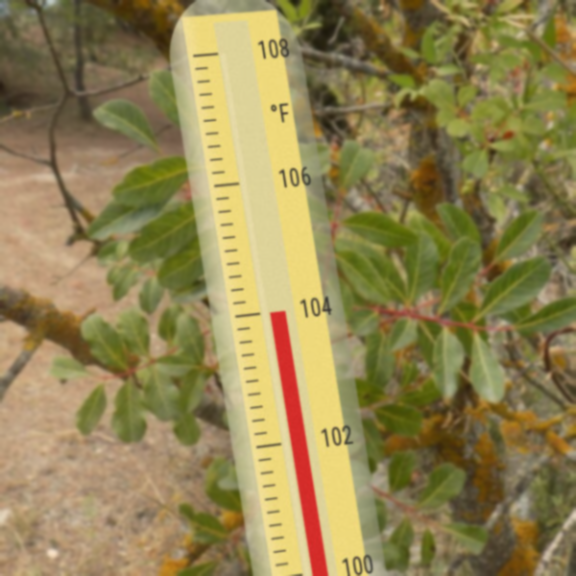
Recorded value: 104 °F
